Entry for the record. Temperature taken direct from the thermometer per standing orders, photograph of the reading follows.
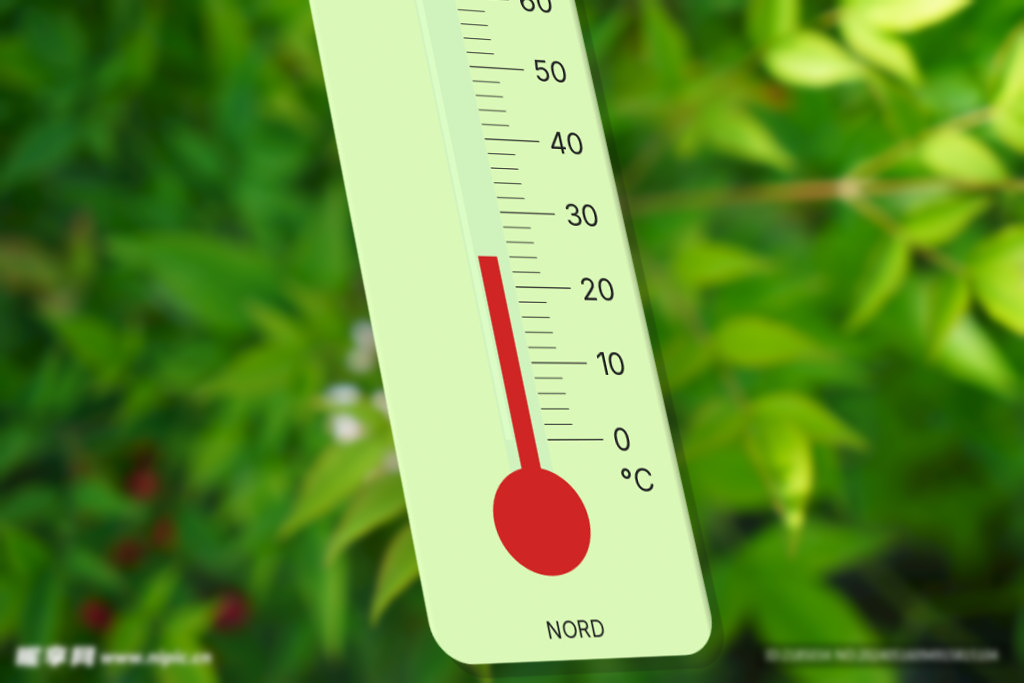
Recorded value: 24 °C
